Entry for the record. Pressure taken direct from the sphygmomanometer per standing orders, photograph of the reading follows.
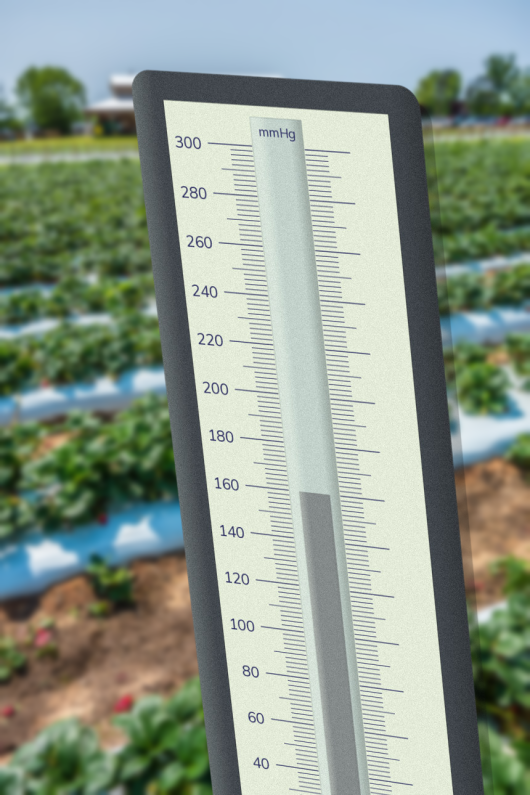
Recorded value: 160 mmHg
